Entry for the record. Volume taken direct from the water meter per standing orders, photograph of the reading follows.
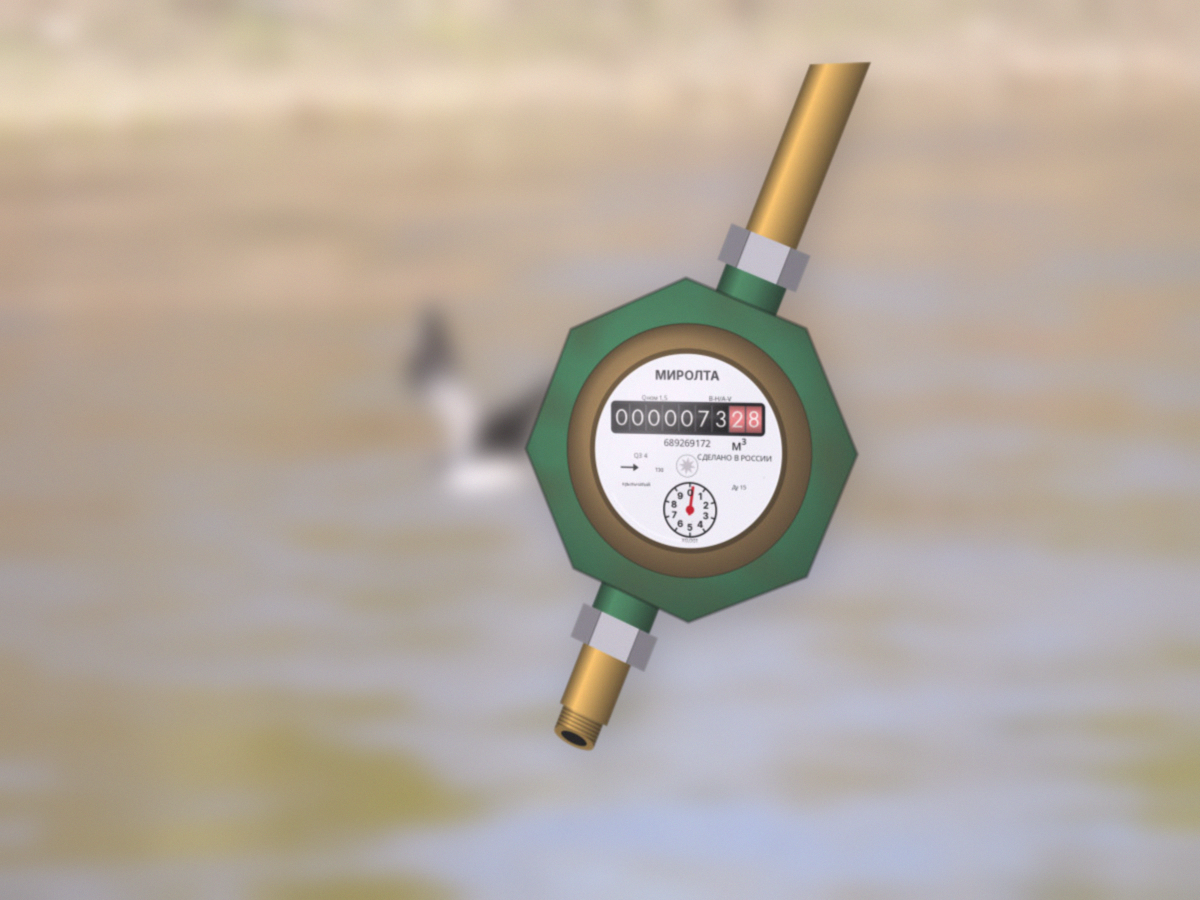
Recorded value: 73.280 m³
